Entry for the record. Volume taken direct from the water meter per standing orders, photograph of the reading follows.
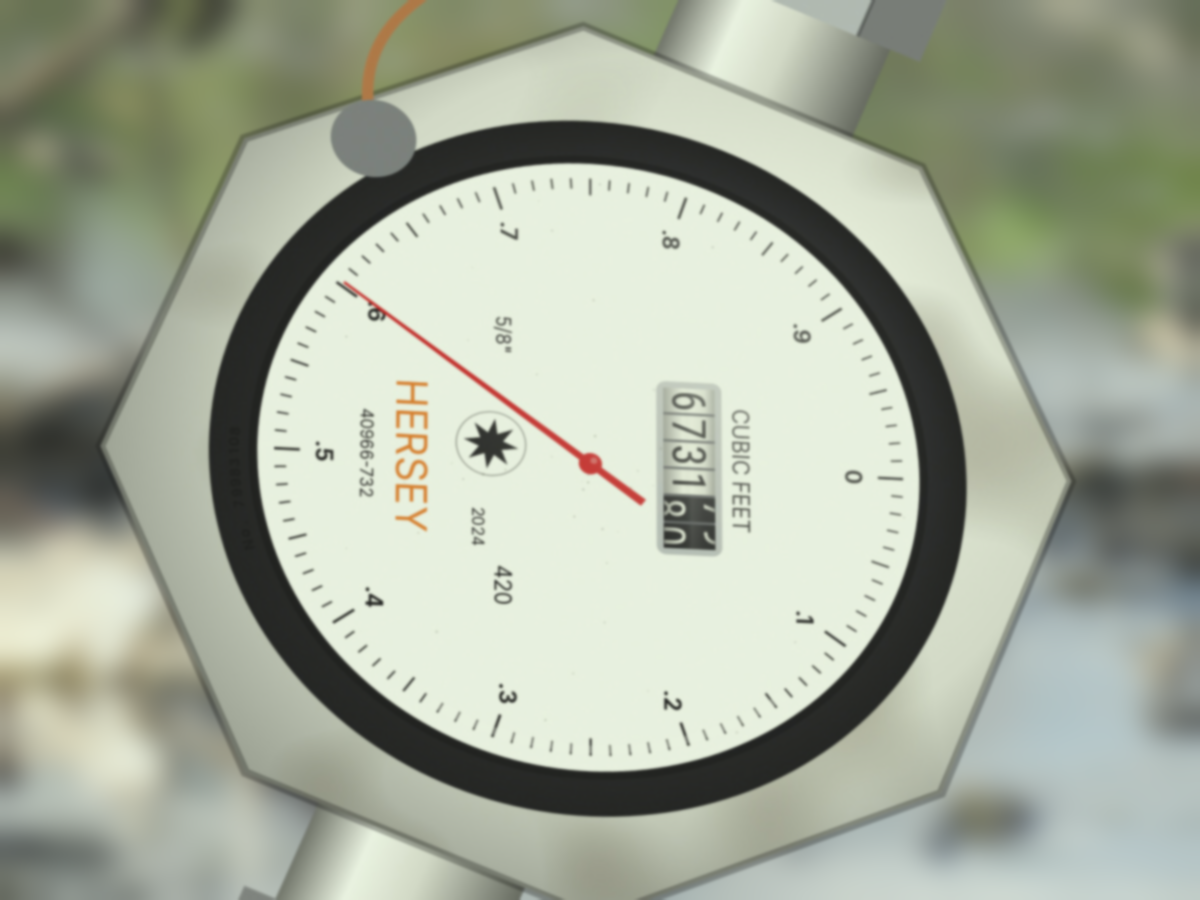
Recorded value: 673179.60 ft³
